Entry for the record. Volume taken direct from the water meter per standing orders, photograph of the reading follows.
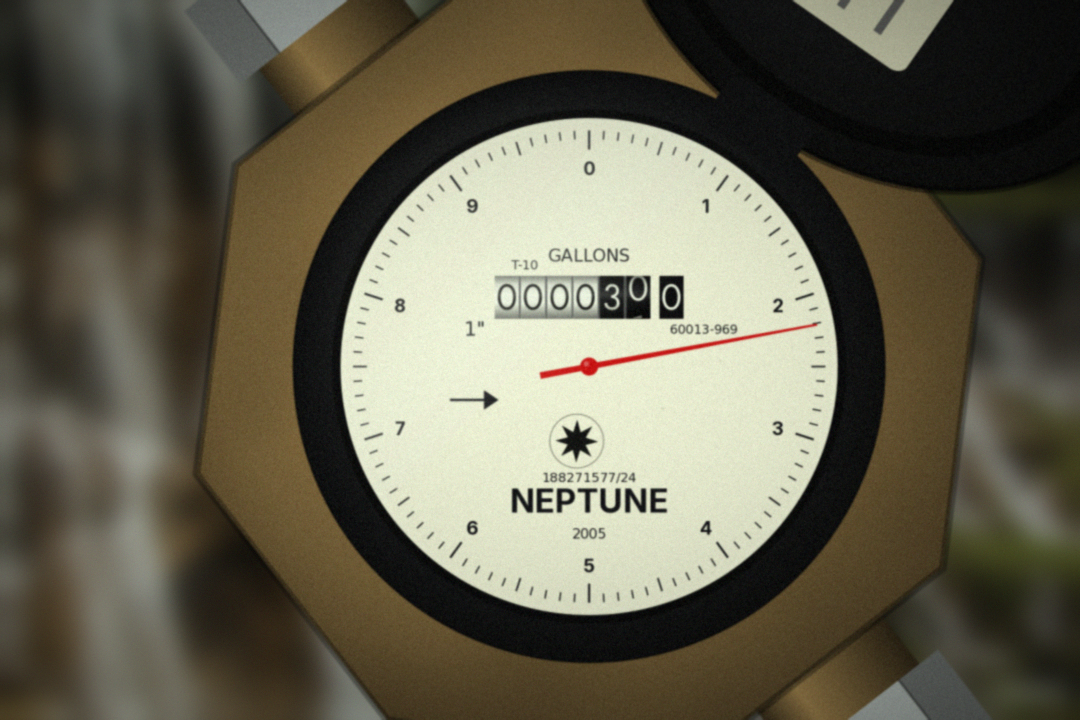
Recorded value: 302.2 gal
